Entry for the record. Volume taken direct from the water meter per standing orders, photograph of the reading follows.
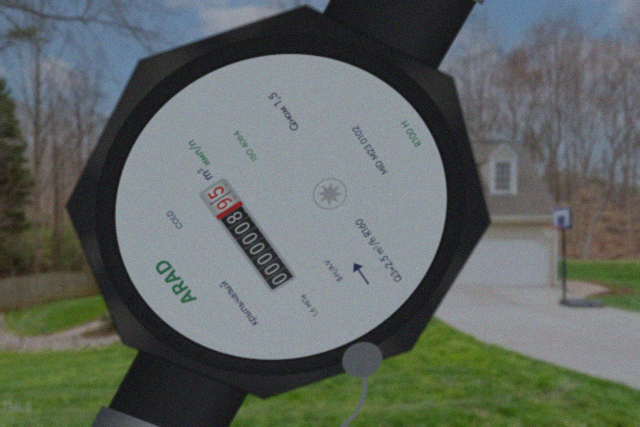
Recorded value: 8.95 m³
